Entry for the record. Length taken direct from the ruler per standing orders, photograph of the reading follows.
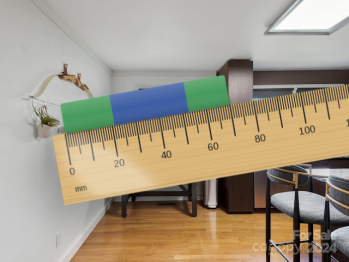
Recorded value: 70 mm
